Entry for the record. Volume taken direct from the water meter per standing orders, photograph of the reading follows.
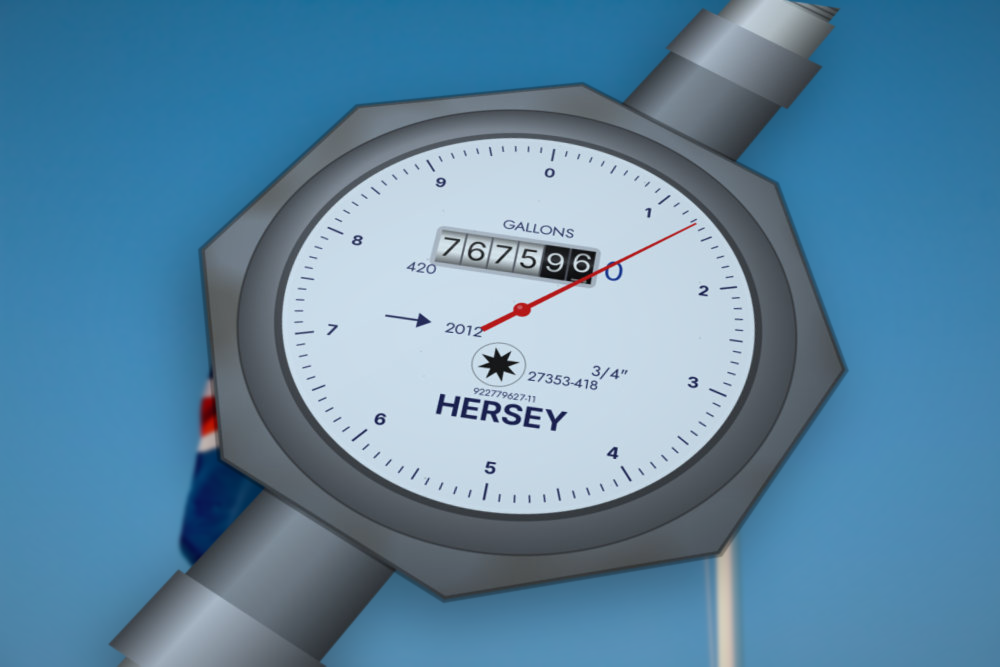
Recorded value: 7675961.3 gal
